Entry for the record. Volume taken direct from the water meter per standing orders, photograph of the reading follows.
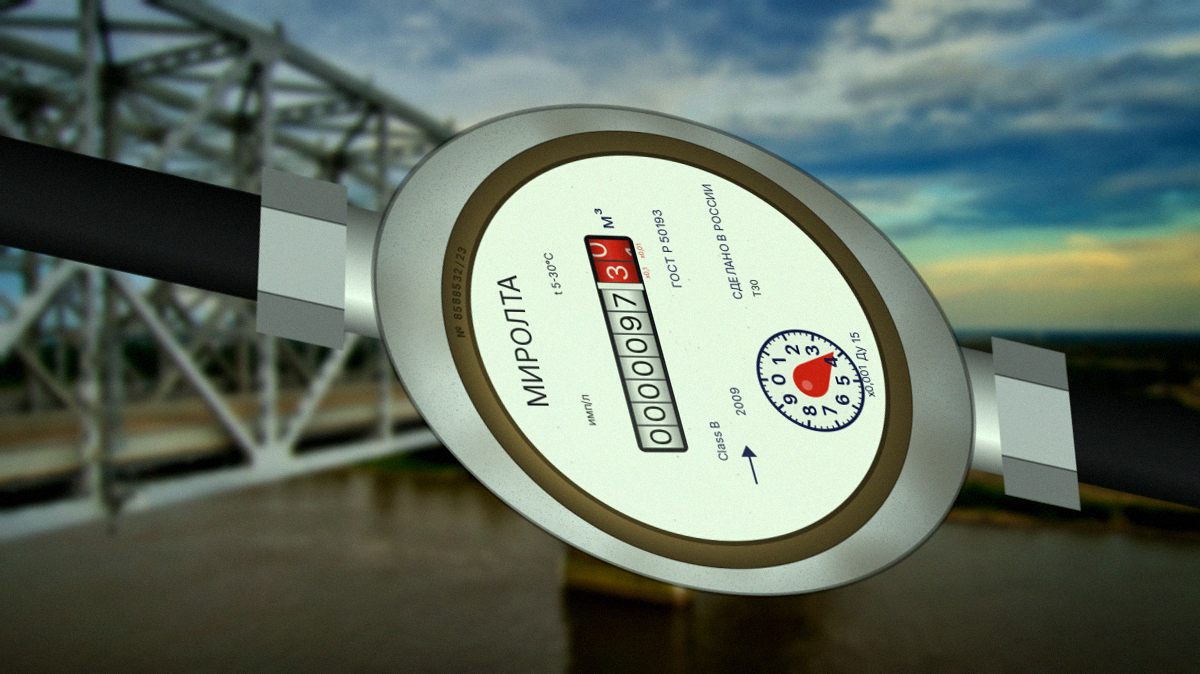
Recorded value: 97.303 m³
